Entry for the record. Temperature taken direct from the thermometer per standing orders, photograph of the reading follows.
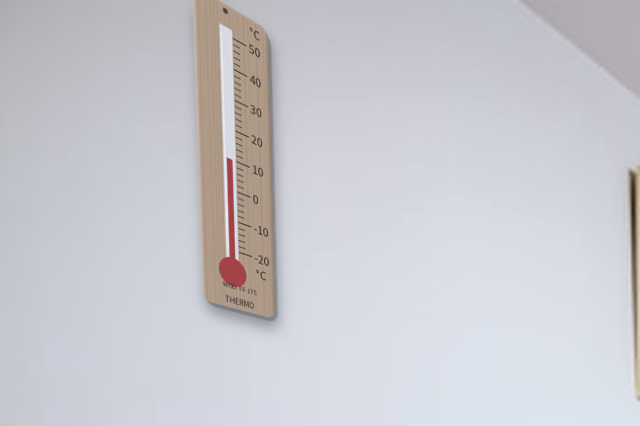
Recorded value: 10 °C
